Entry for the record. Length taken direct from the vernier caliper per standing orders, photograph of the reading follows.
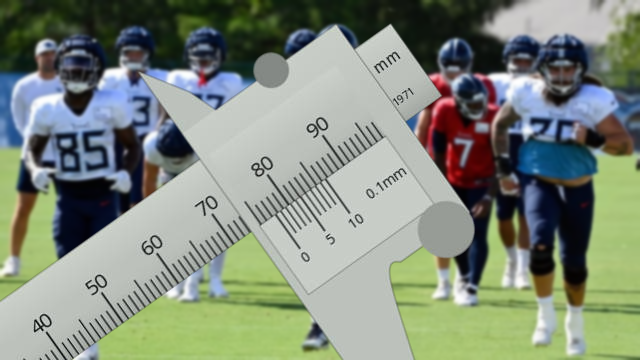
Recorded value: 77.6 mm
